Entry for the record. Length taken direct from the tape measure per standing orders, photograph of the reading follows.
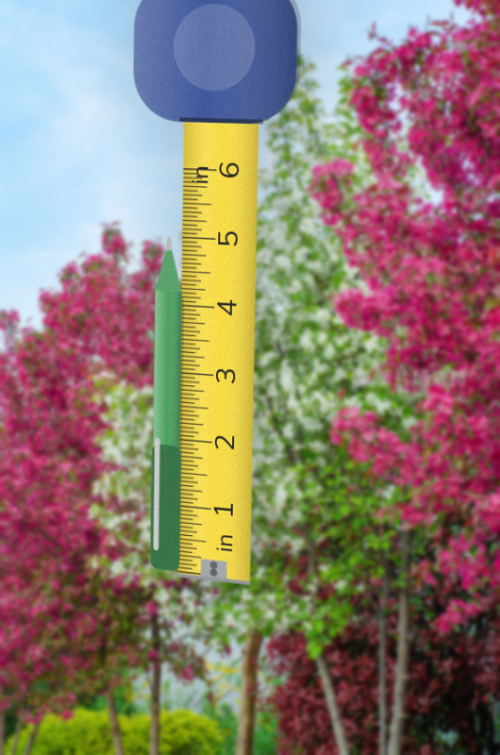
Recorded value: 5 in
